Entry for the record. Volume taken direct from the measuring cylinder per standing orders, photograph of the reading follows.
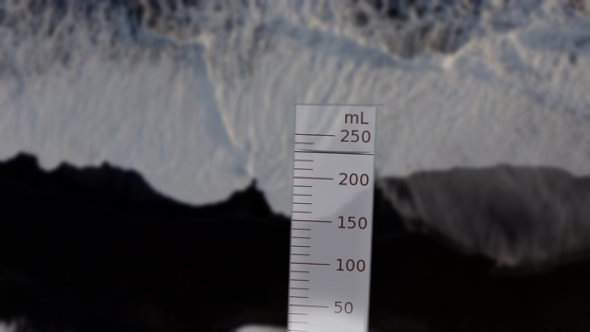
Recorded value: 230 mL
